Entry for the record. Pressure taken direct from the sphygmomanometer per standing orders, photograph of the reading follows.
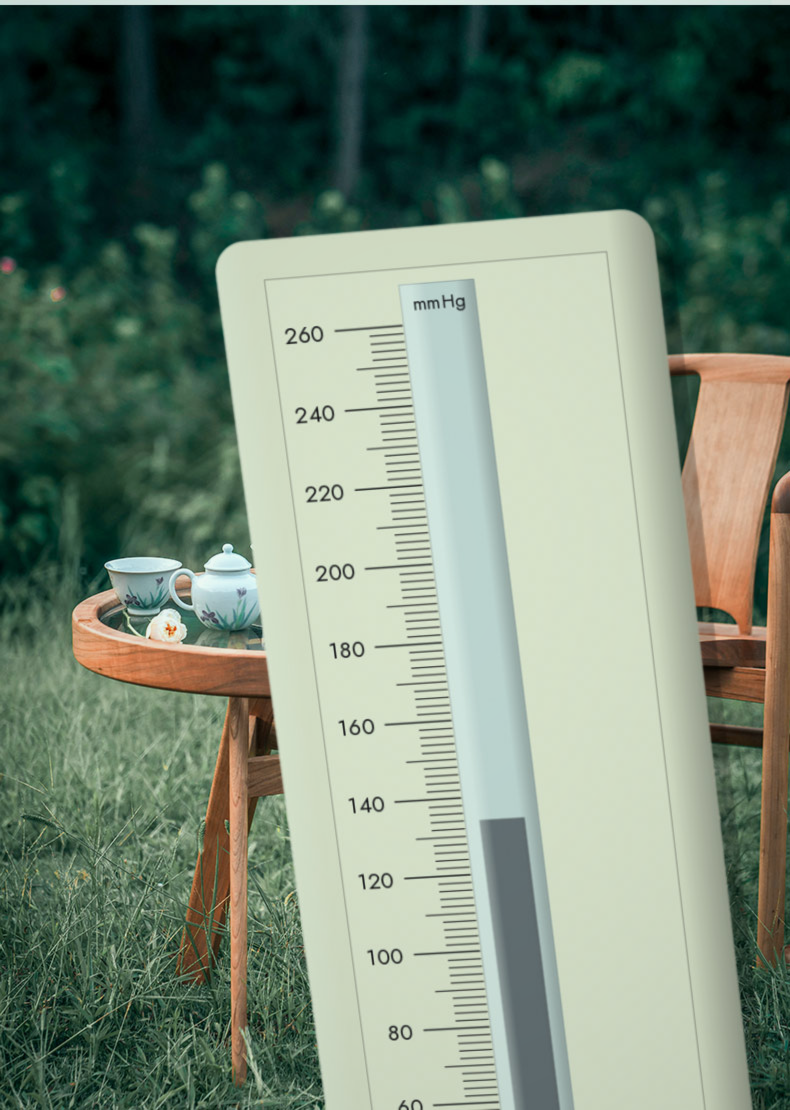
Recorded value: 134 mmHg
